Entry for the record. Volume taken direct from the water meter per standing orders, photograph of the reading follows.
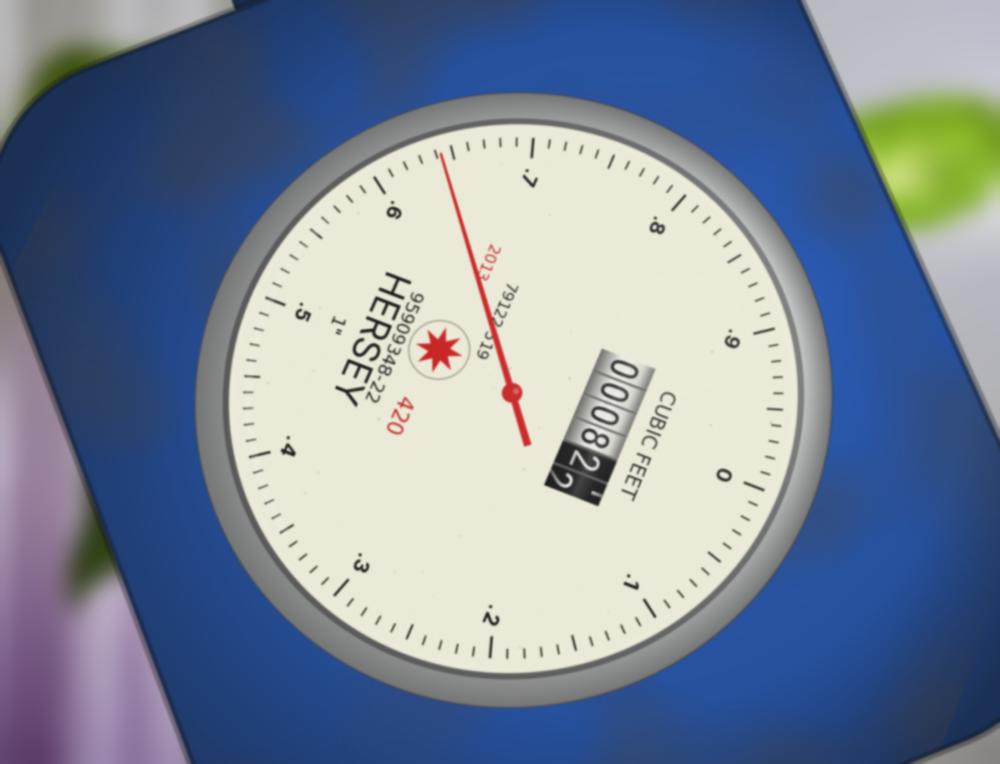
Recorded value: 821.64 ft³
